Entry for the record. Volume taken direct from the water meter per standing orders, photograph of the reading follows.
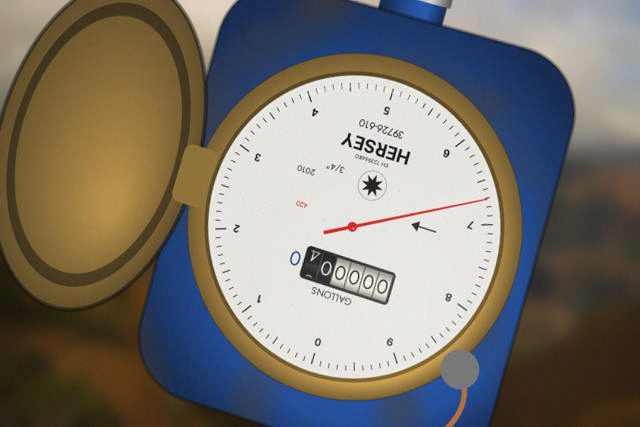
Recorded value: 36.7 gal
